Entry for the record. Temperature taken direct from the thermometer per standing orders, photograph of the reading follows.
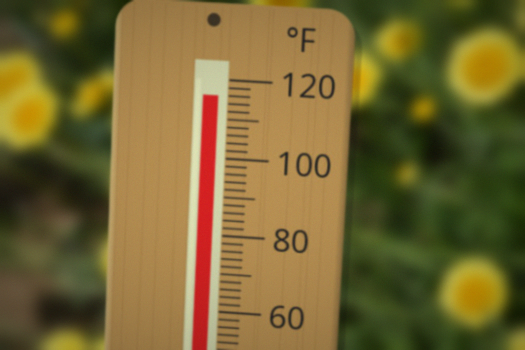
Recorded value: 116 °F
